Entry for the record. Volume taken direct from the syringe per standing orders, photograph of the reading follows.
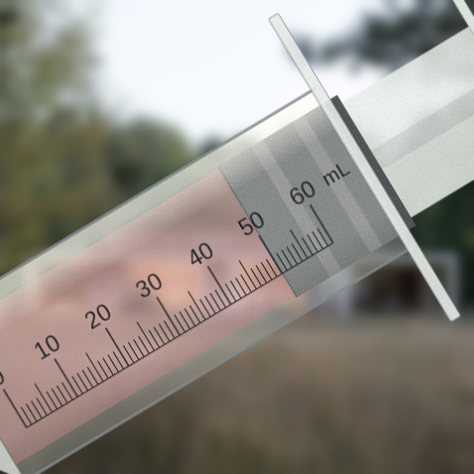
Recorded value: 50 mL
